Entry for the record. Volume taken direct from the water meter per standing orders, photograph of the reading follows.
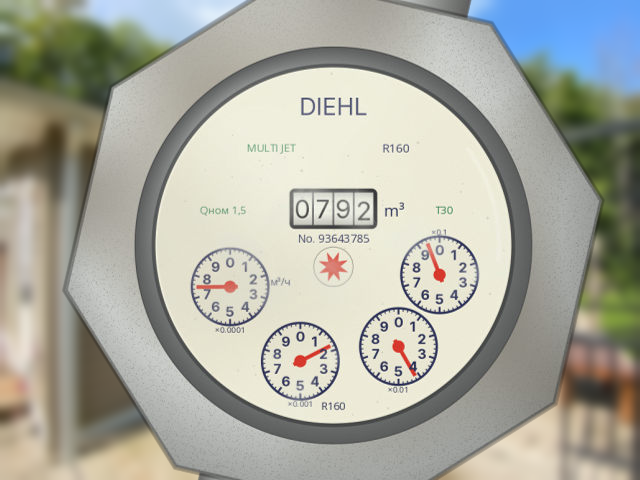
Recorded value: 791.9417 m³
